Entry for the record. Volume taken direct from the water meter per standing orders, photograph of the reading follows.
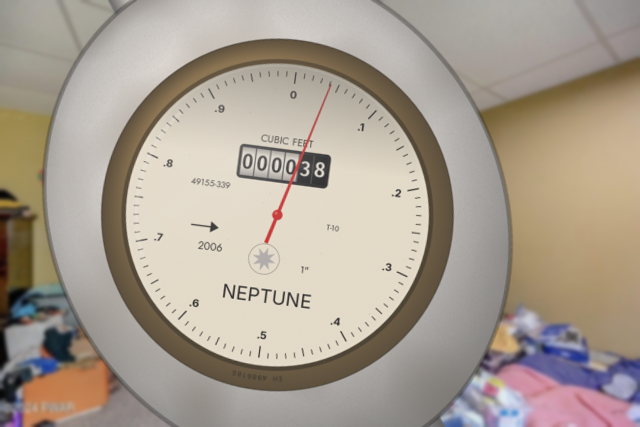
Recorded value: 38.04 ft³
